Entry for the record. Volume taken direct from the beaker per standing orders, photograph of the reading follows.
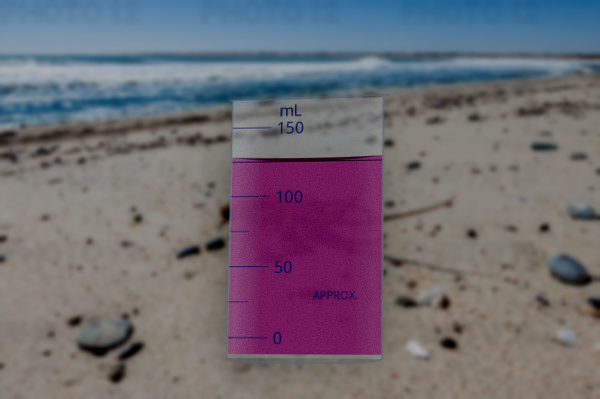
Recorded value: 125 mL
